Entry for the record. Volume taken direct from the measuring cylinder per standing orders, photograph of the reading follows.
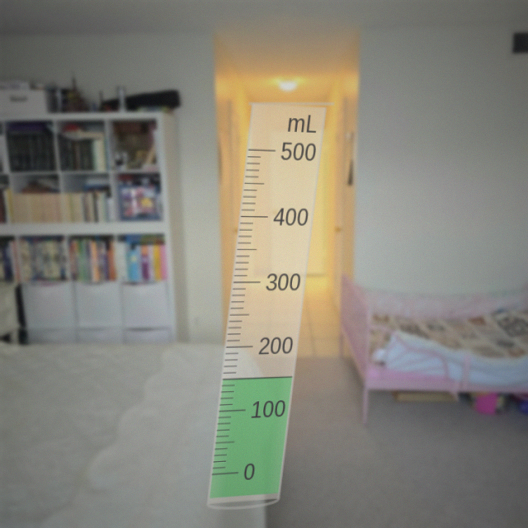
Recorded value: 150 mL
